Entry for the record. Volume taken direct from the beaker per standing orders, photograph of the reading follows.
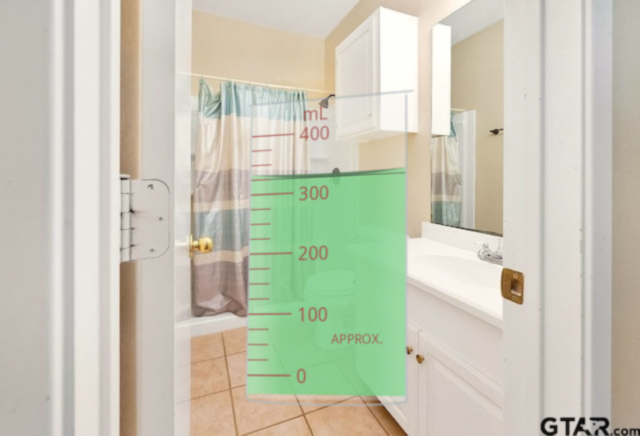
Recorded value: 325 mL
